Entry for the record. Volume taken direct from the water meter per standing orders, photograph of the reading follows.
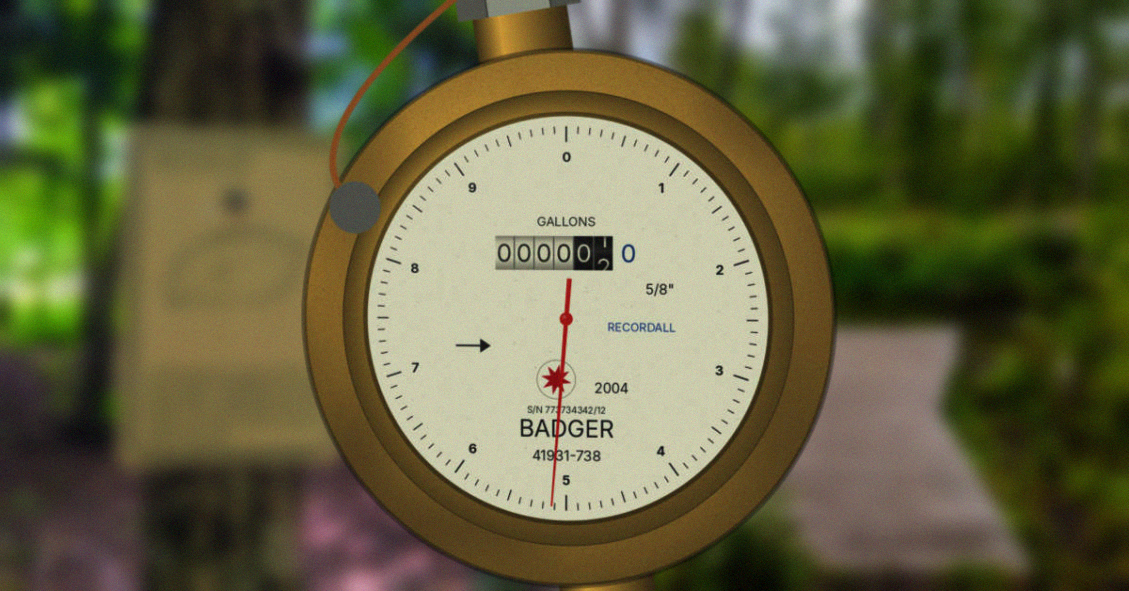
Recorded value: 15.1 gal
